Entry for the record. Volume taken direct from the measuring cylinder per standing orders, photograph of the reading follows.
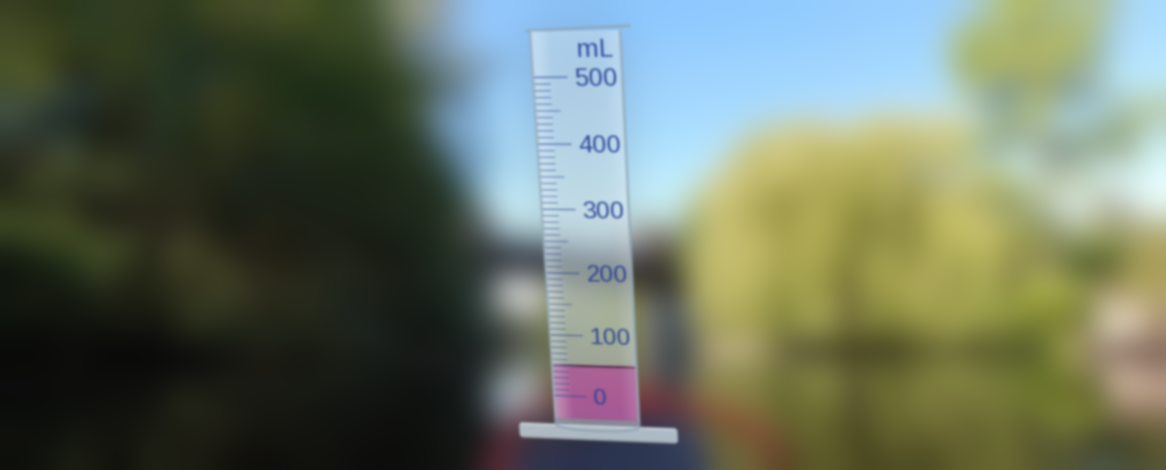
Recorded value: 50 mL
